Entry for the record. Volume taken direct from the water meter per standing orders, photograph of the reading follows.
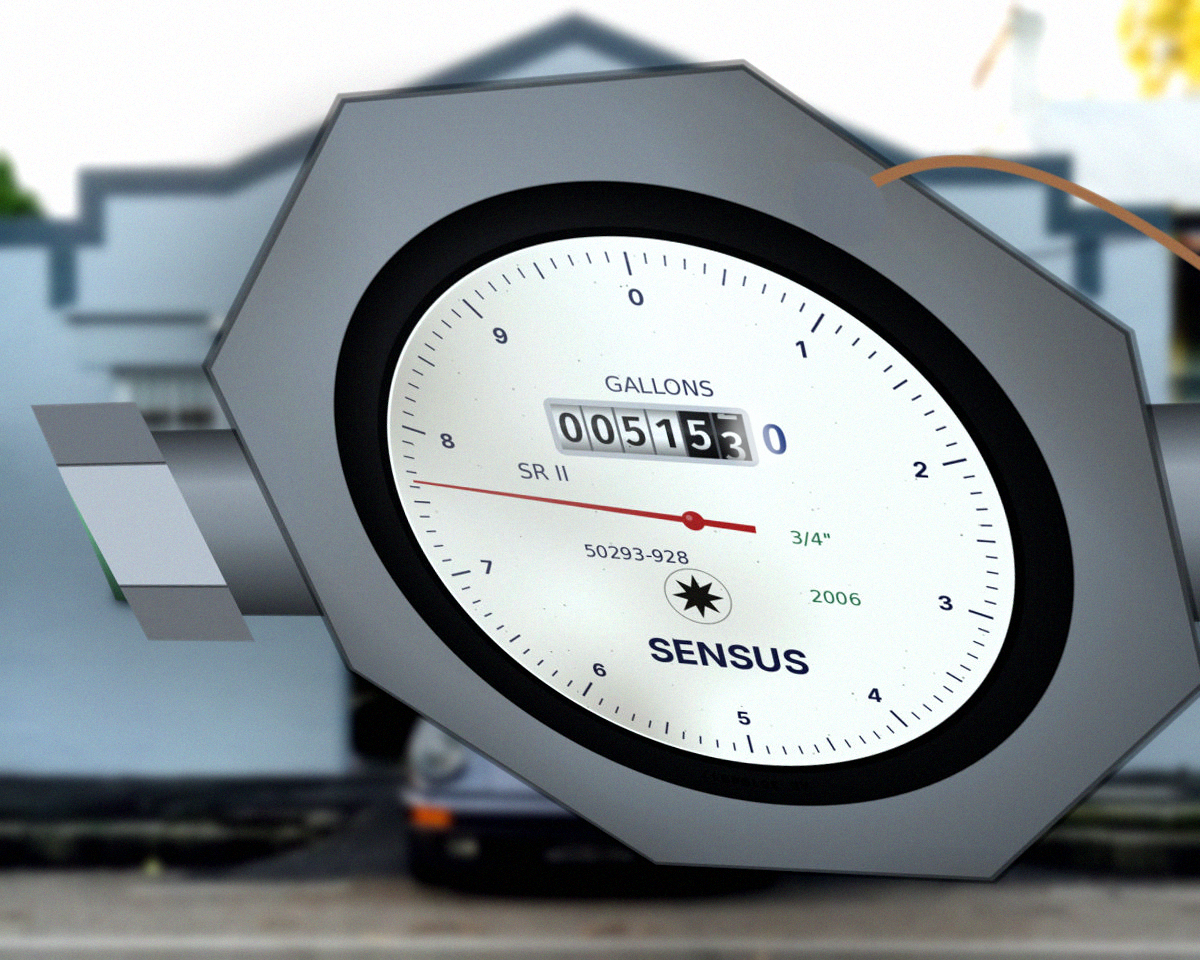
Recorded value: 51527.6 gal
